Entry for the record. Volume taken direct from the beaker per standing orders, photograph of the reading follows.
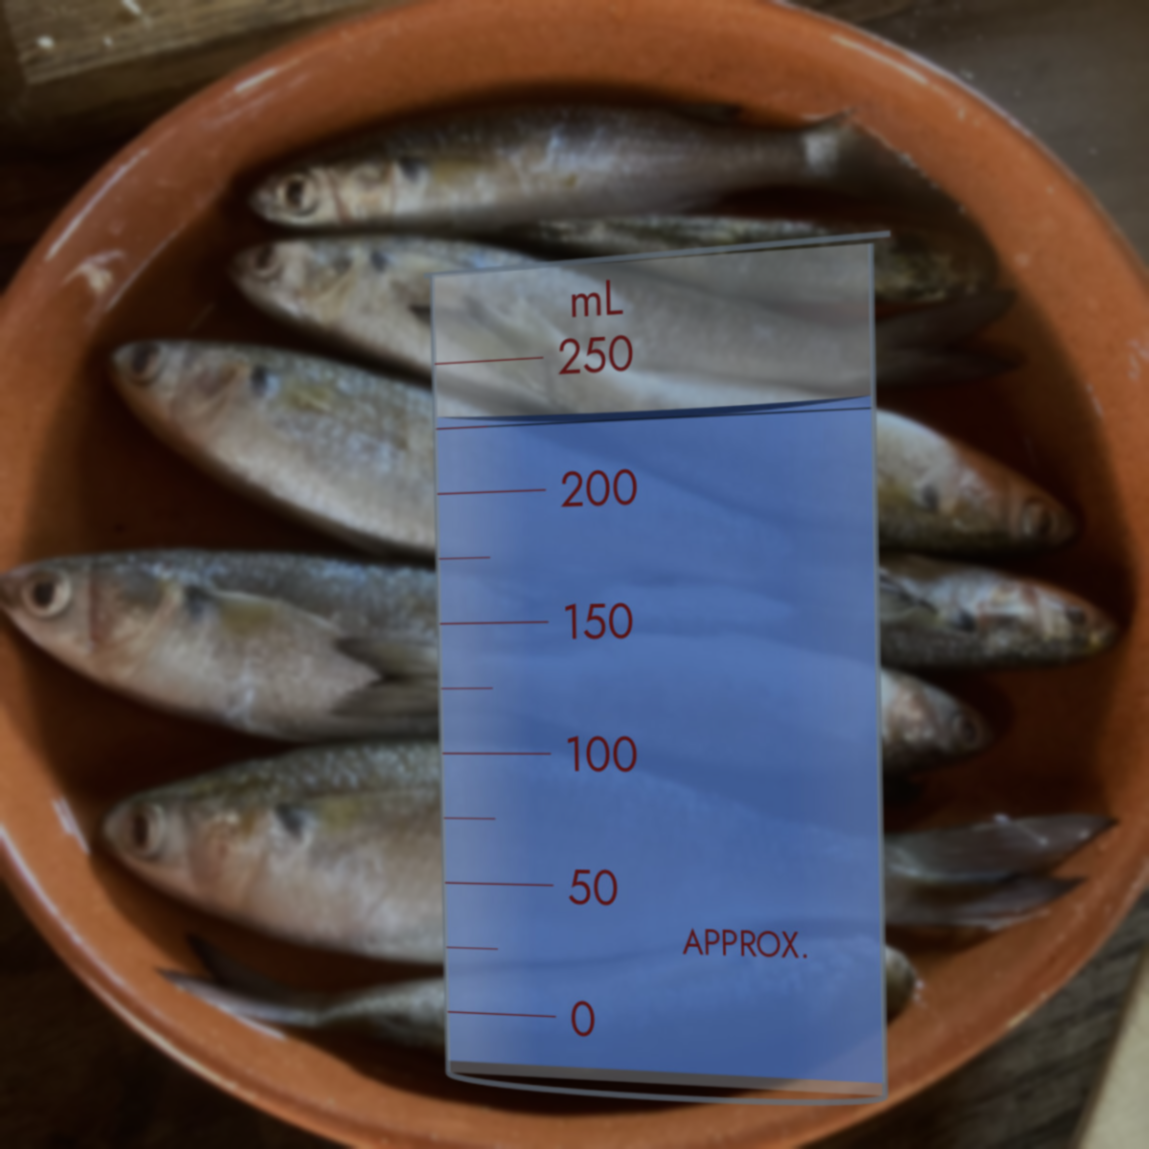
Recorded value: 225 mL
